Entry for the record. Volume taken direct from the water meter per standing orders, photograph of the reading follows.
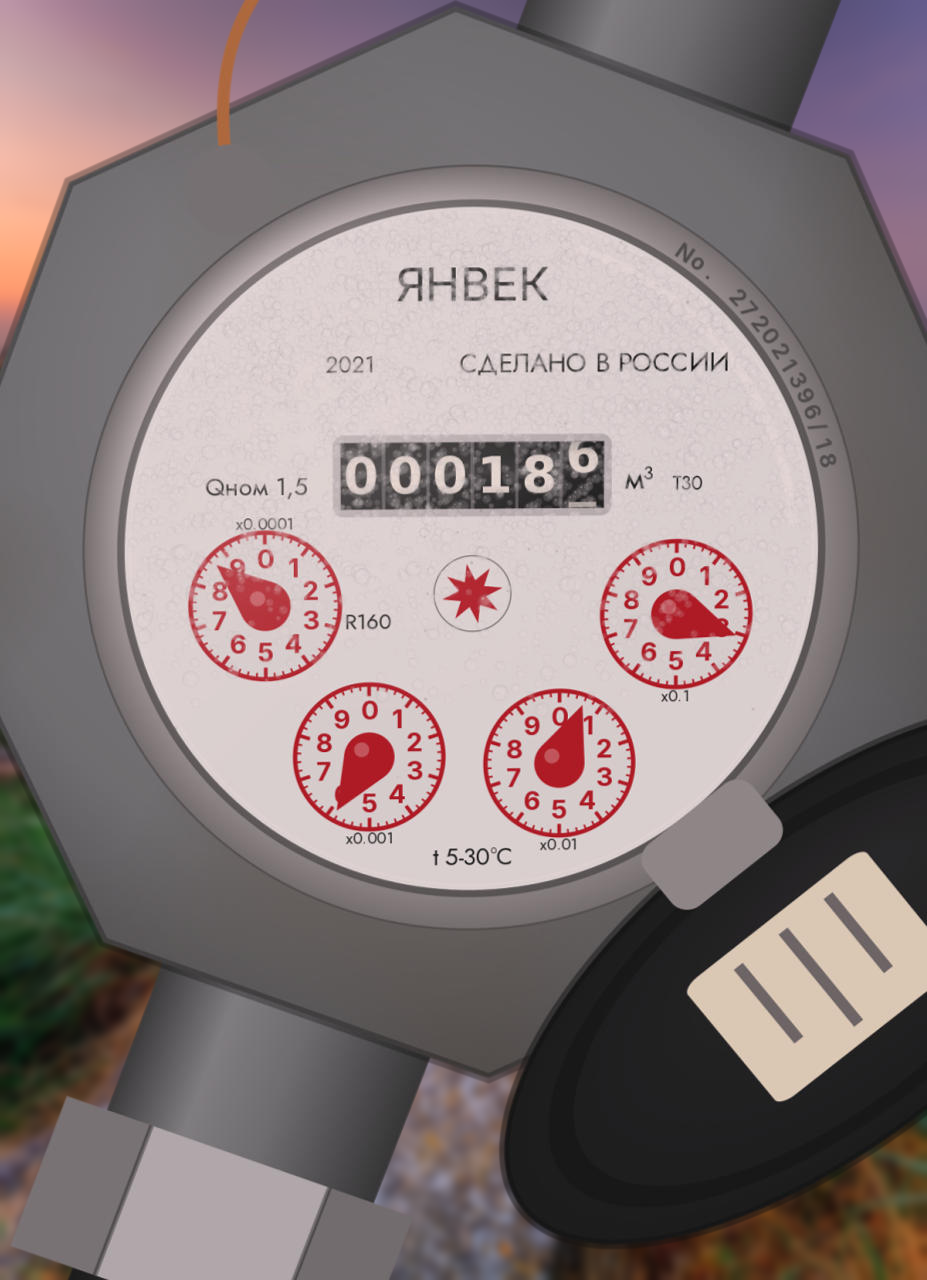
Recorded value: 186.3058 m³
